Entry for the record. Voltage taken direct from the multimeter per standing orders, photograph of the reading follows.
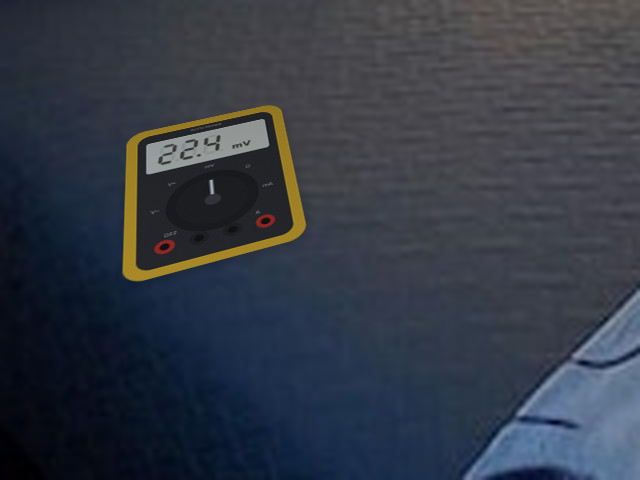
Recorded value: 22.4 mV
